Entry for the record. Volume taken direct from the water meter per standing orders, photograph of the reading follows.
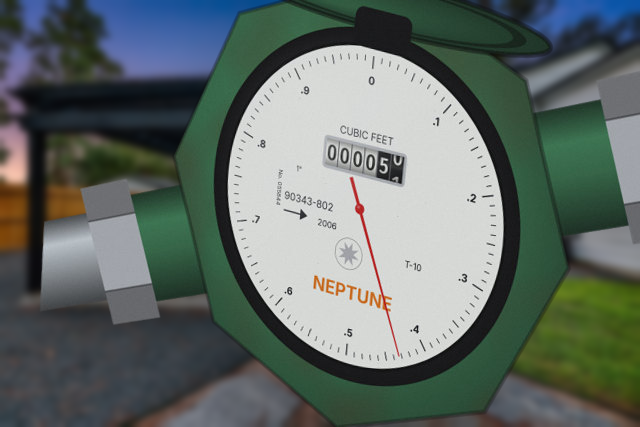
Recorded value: 50.43 ft³
